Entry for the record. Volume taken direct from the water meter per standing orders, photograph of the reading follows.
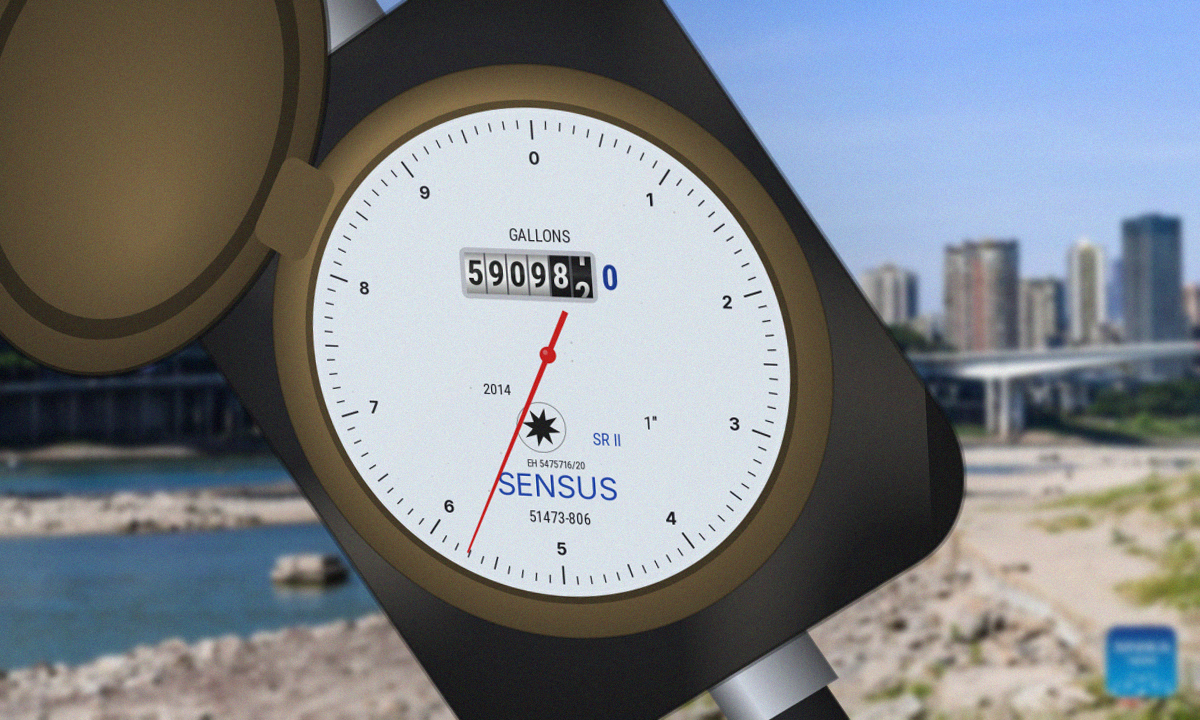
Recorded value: 5909815.7 gal
